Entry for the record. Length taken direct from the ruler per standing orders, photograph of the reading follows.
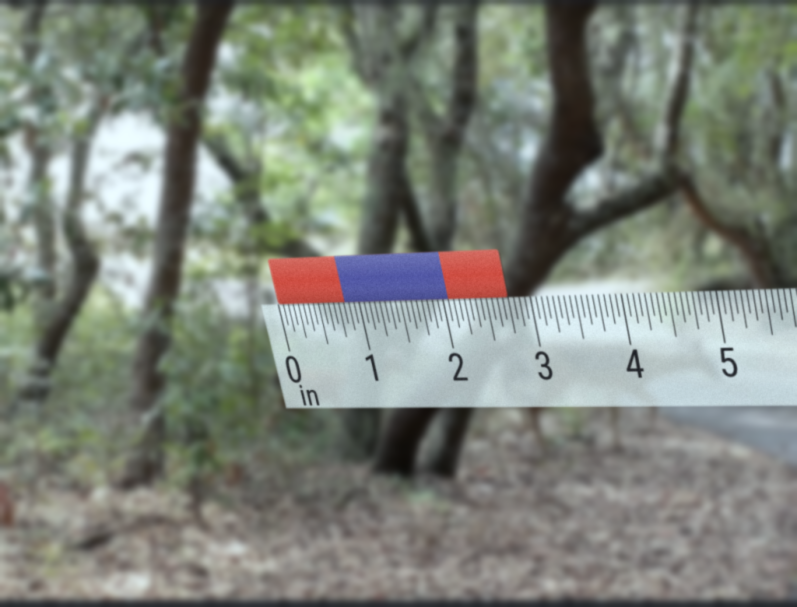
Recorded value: 2.75 in
